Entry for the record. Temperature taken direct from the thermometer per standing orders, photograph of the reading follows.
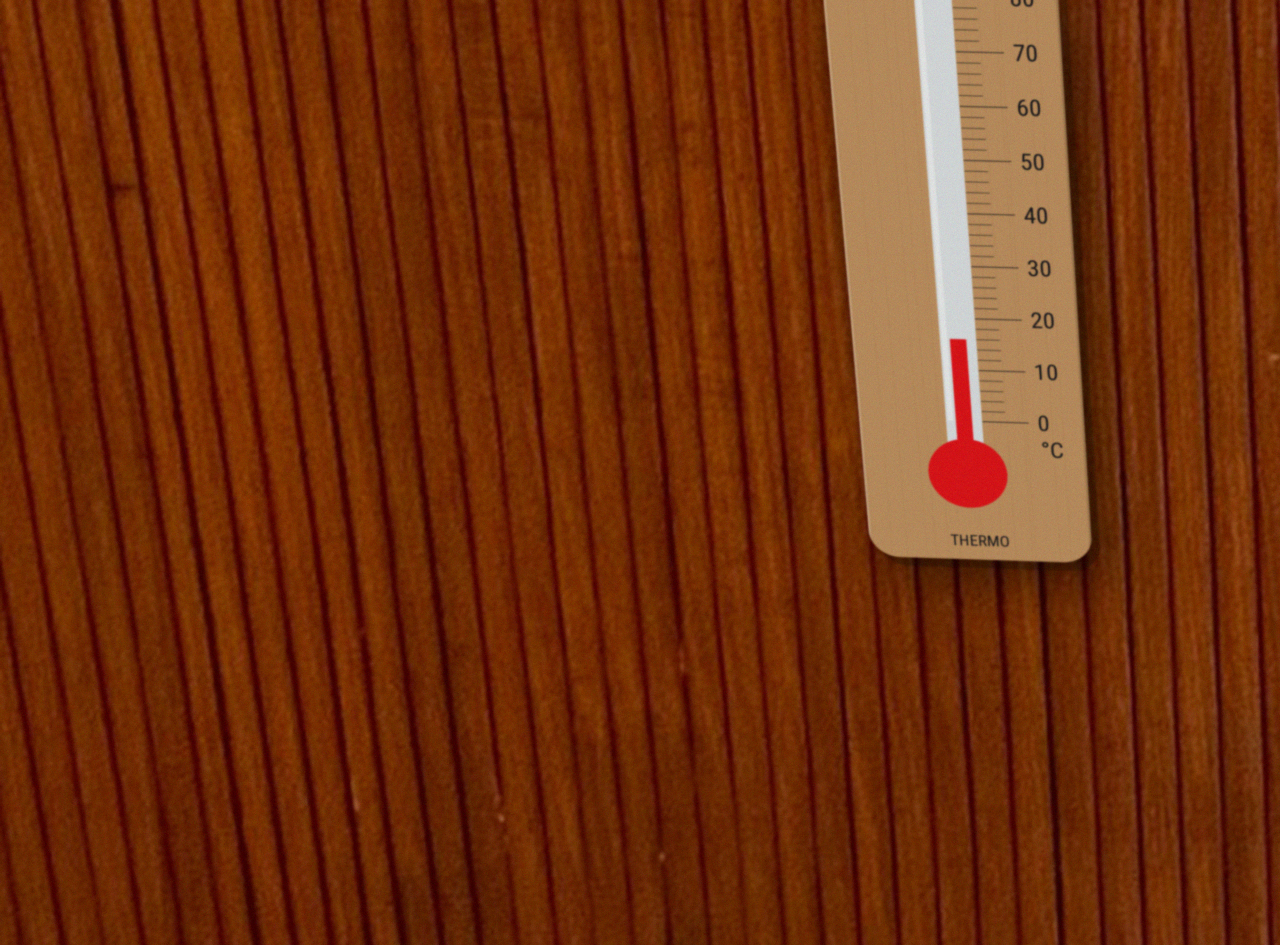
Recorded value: 16 °C
